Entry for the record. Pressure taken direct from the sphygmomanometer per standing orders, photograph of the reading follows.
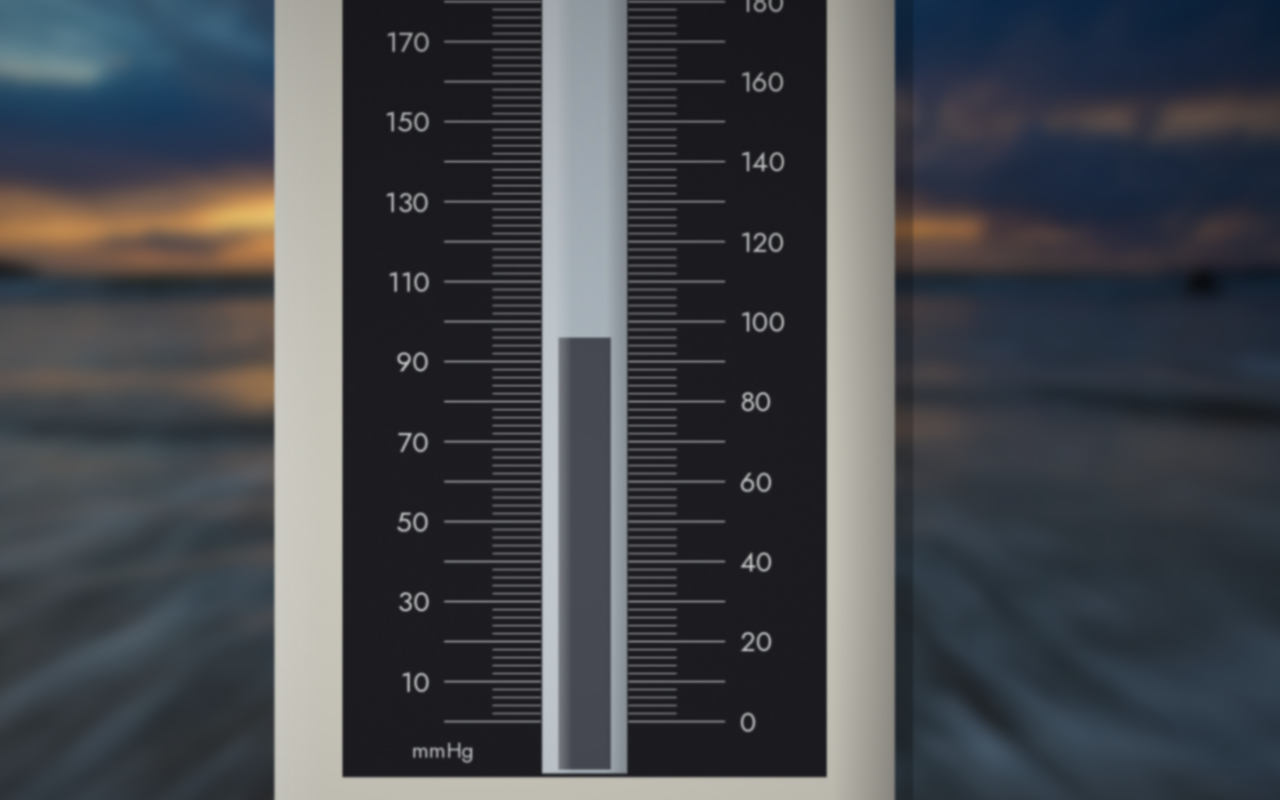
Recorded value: 96 mmHg
